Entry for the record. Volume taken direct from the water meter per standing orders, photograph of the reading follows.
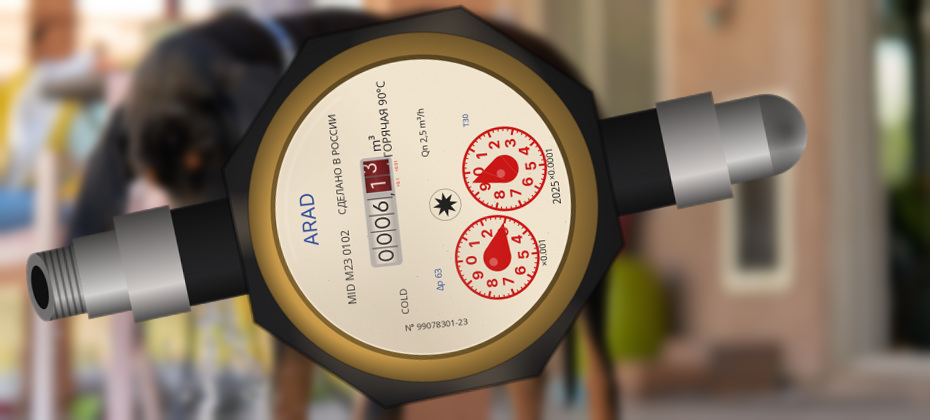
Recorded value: 6.1329 m³
